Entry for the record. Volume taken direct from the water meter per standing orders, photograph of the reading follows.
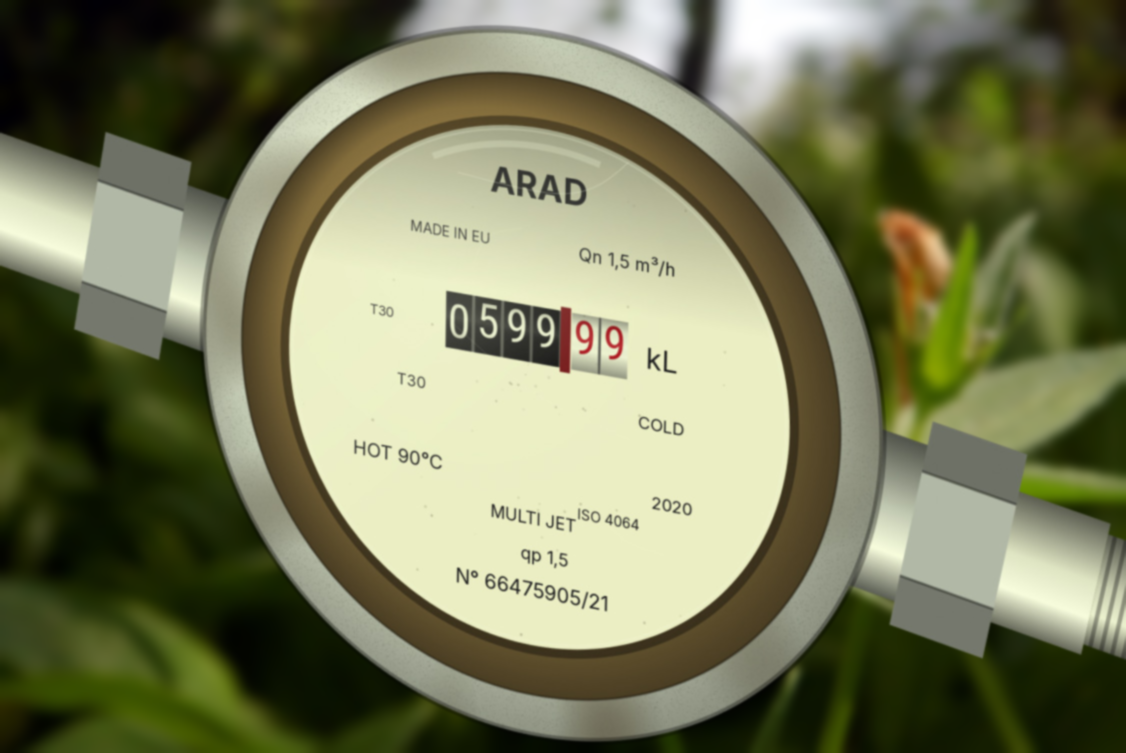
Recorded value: 599.99 kL
